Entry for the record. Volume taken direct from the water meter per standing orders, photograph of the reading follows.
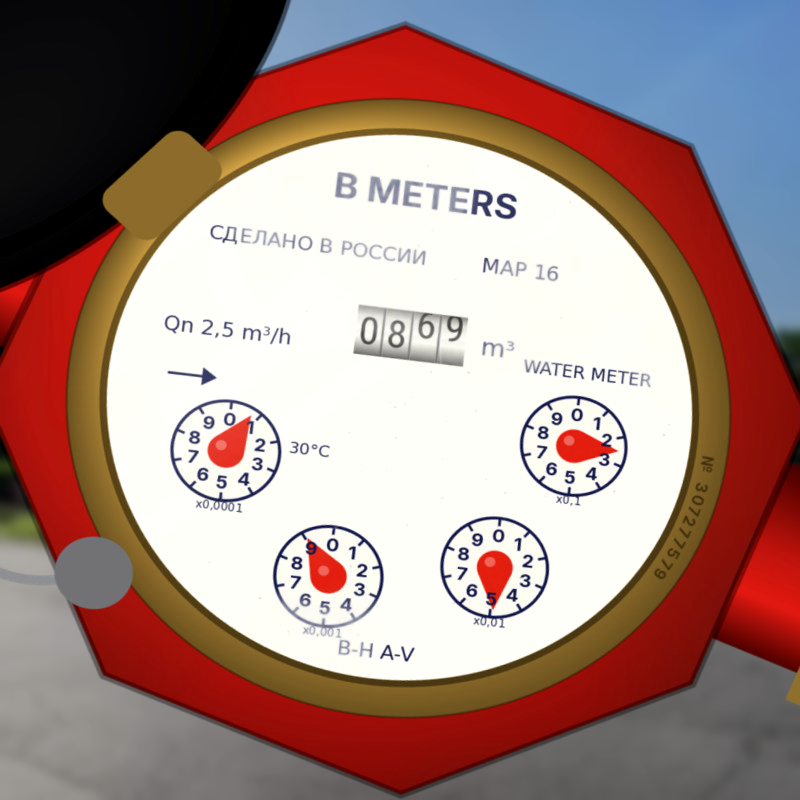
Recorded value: 869.2490 m³
